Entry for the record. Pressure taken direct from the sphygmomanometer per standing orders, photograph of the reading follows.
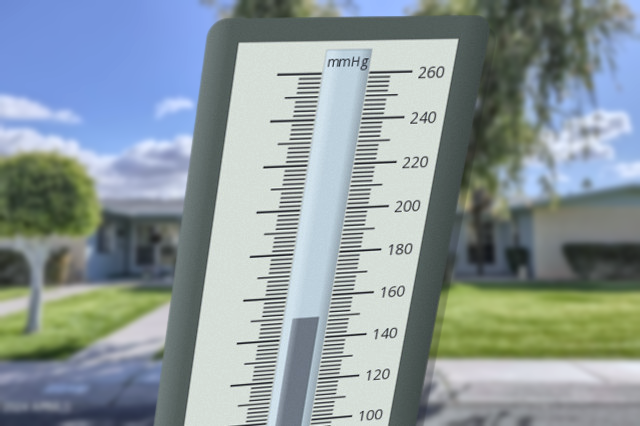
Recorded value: 150 mmHg
